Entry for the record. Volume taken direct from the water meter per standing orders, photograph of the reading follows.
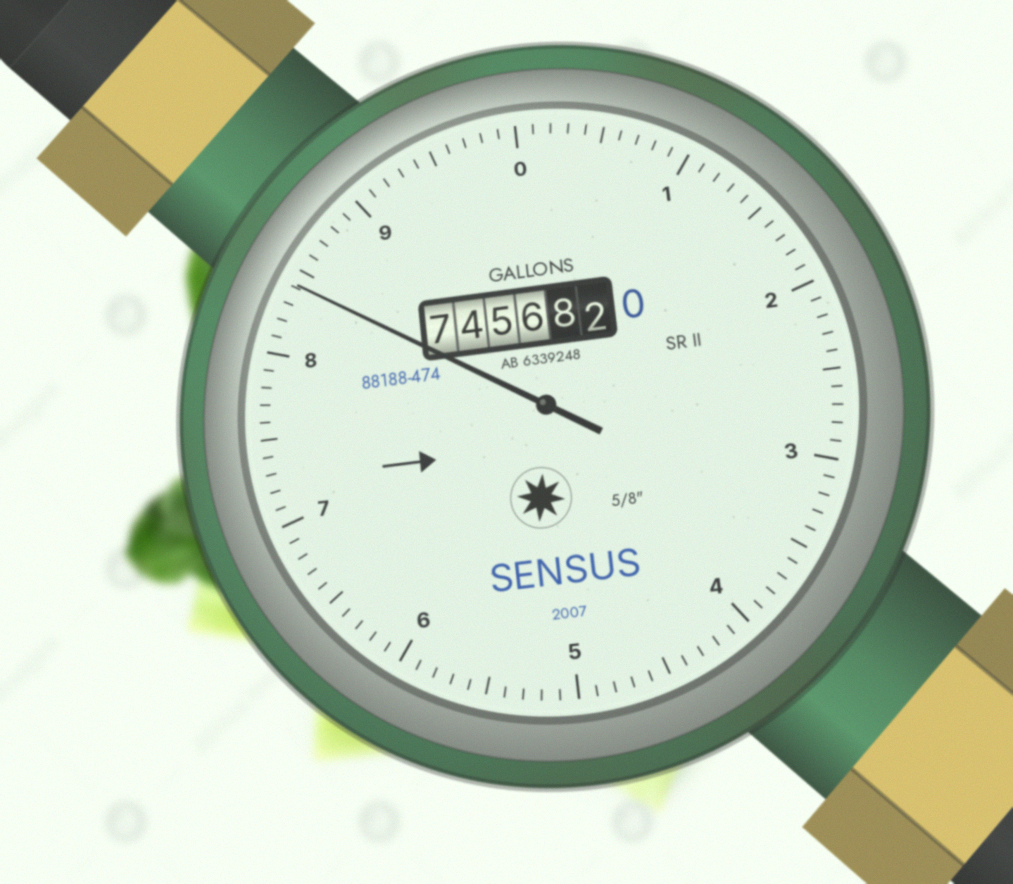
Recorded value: 7456818.4 gal
